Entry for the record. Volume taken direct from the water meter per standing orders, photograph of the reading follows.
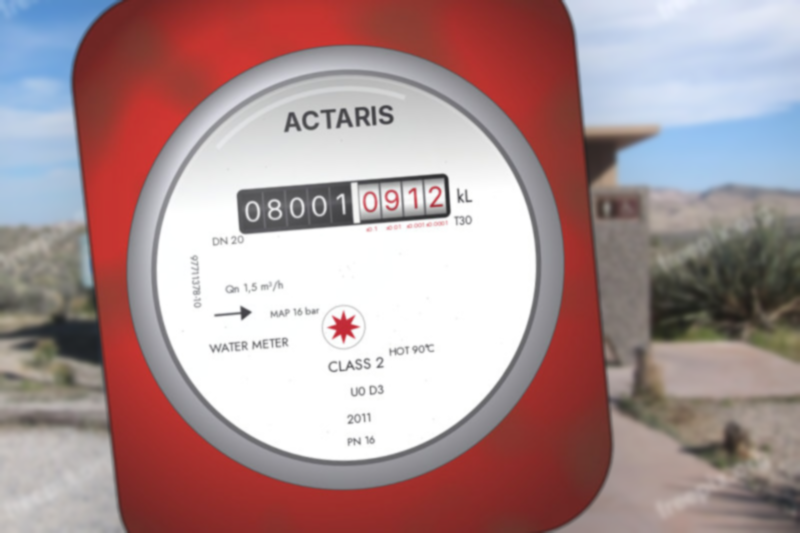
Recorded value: 8001.0912 kL
